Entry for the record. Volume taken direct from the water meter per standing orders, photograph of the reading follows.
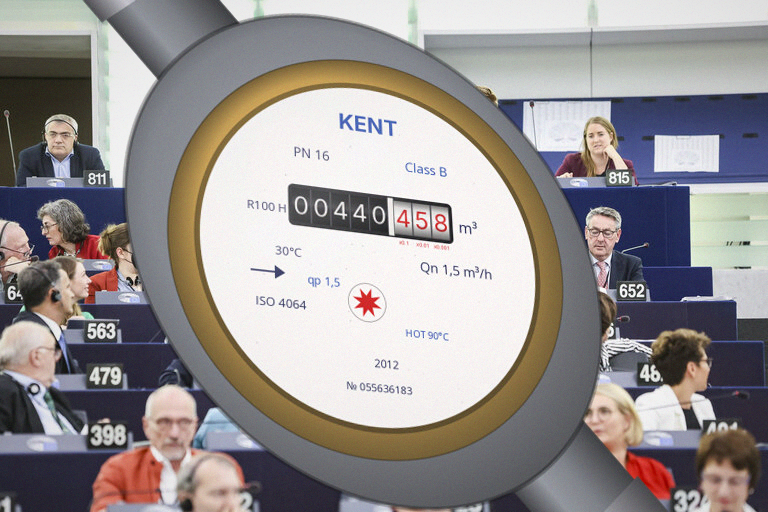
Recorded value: 440.458 m³
